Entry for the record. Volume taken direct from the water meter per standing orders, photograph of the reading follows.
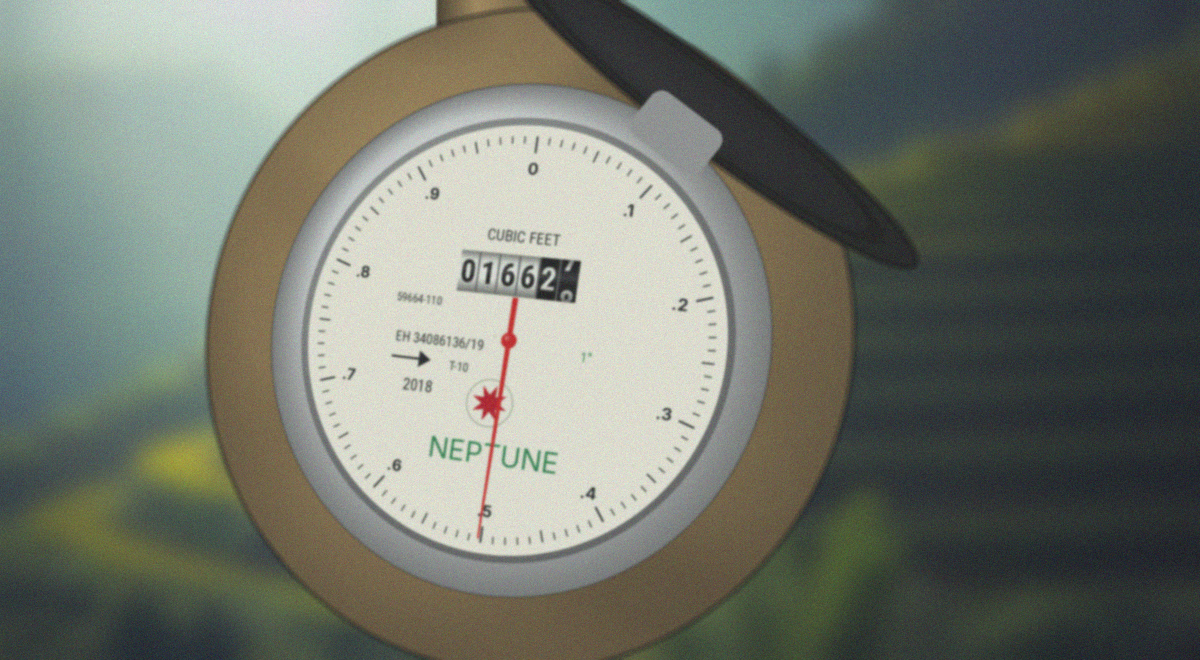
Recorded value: 16627.50 ft³
